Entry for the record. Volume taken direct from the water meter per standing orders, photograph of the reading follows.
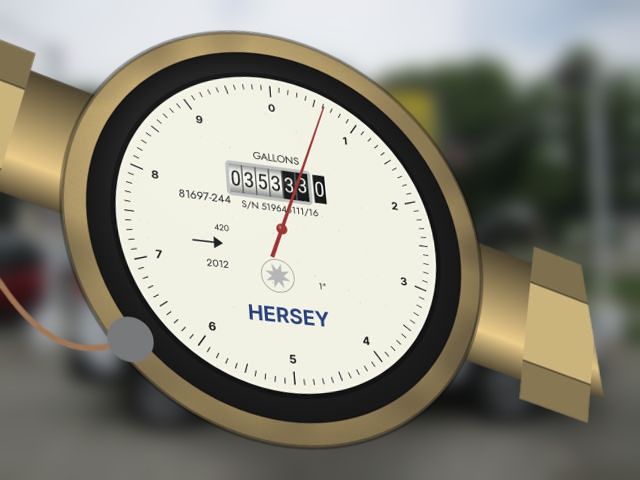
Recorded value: 353330.6 gal
